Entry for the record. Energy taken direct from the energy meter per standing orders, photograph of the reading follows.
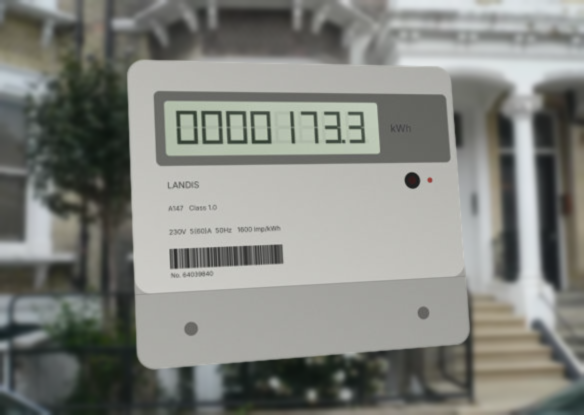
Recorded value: 173.3 kWh
